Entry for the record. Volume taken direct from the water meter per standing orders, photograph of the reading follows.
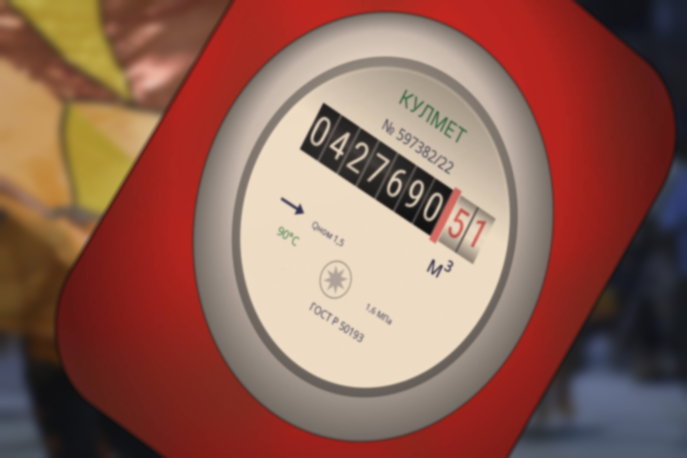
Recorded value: 427690.51 m³
